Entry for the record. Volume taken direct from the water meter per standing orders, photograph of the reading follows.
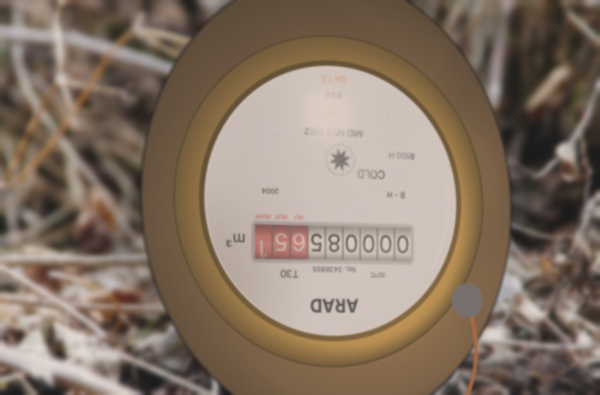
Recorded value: 85.651 m³
